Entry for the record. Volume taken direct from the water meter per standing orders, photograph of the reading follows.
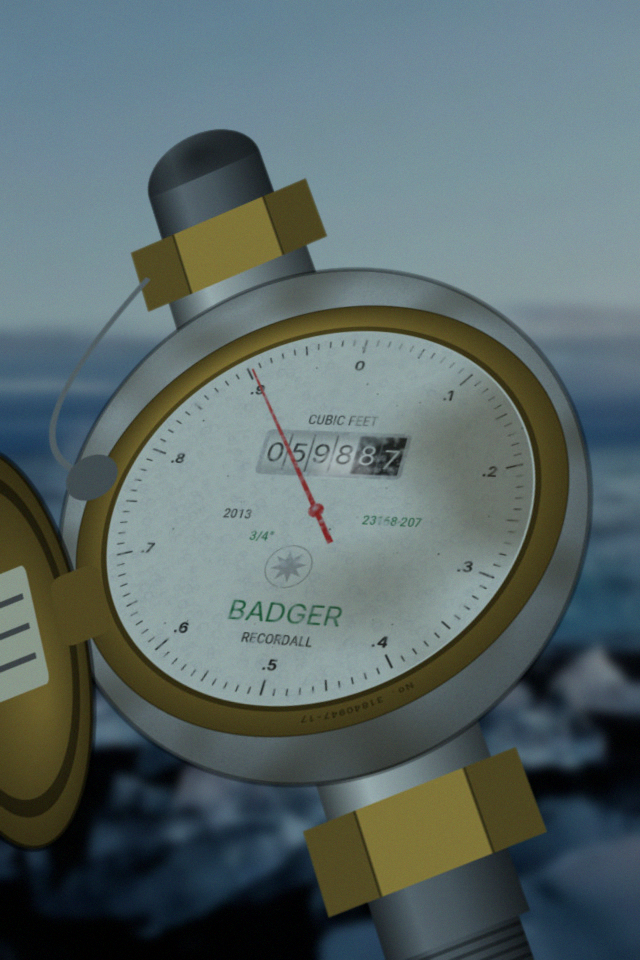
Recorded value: 59886.90 ft³
